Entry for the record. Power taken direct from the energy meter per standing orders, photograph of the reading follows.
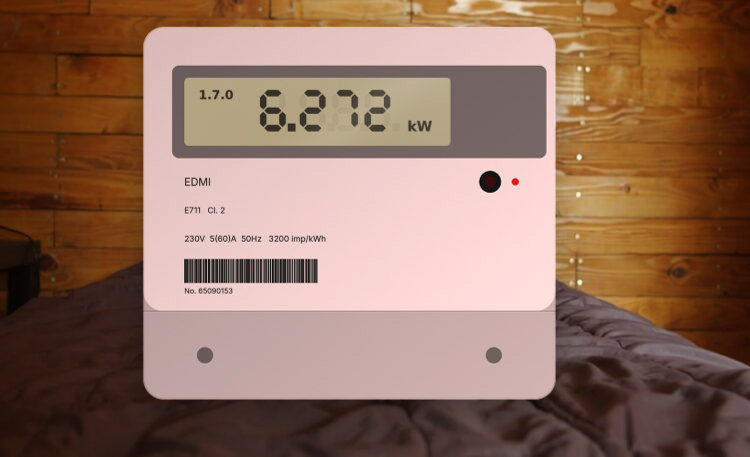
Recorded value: 6.272 kW
